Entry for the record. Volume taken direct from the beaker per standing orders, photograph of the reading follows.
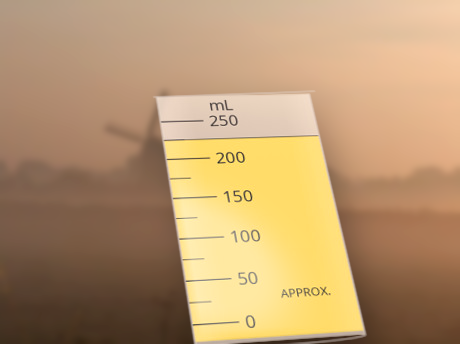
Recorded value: 225 mL
